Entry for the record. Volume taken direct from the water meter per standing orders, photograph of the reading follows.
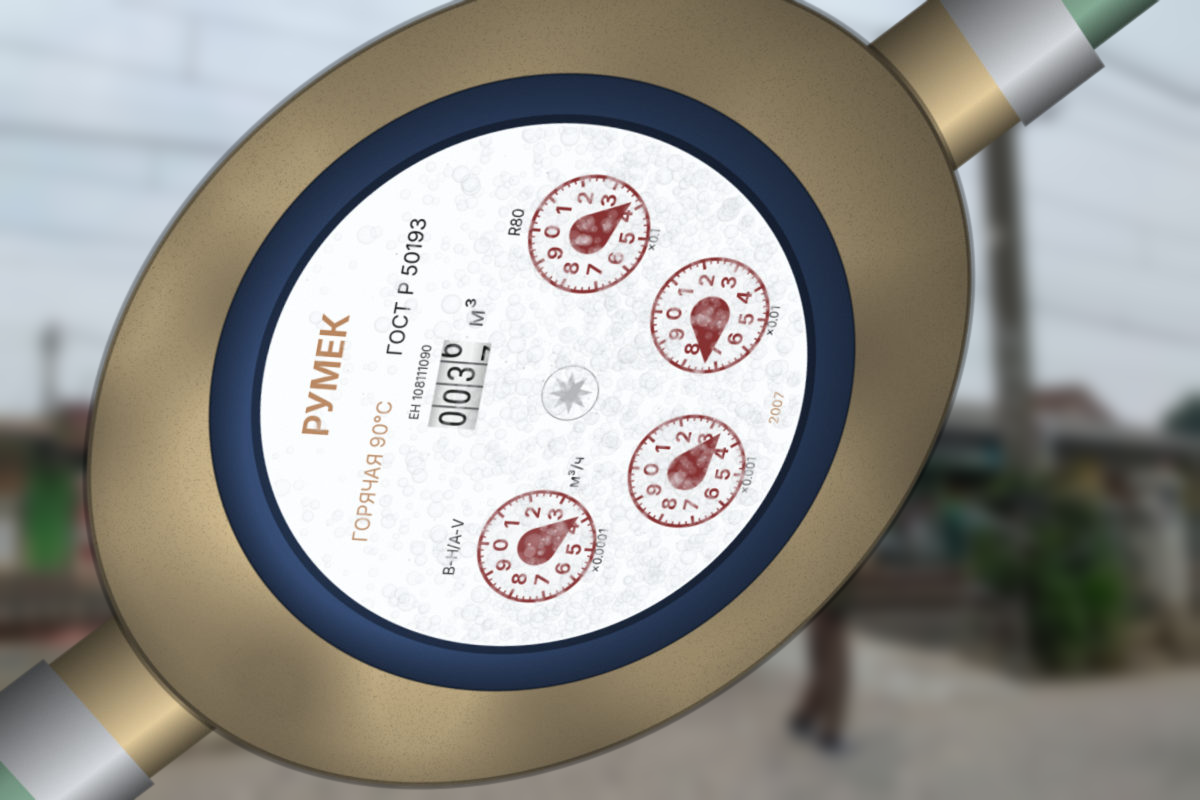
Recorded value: 36.3733 m³
